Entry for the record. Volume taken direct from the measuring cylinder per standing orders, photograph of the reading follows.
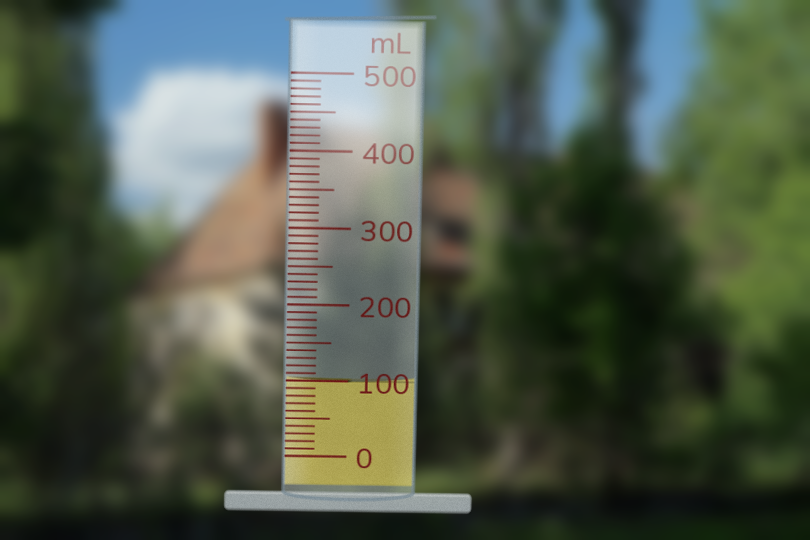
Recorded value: 100 mL
